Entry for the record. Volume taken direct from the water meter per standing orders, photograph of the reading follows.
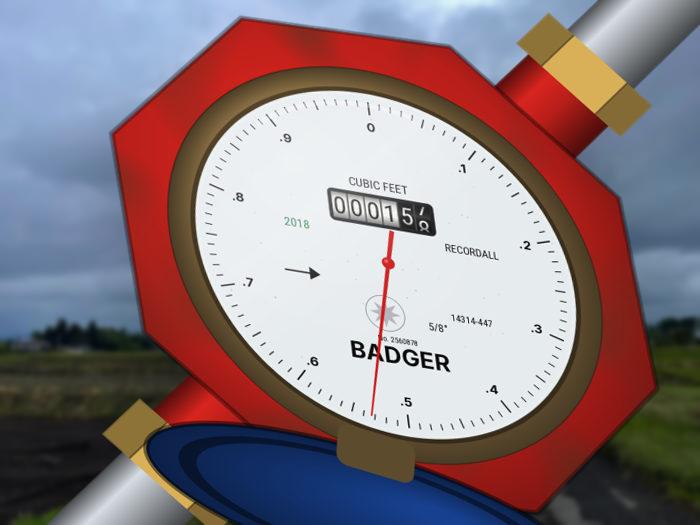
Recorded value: 157.53 ft³
